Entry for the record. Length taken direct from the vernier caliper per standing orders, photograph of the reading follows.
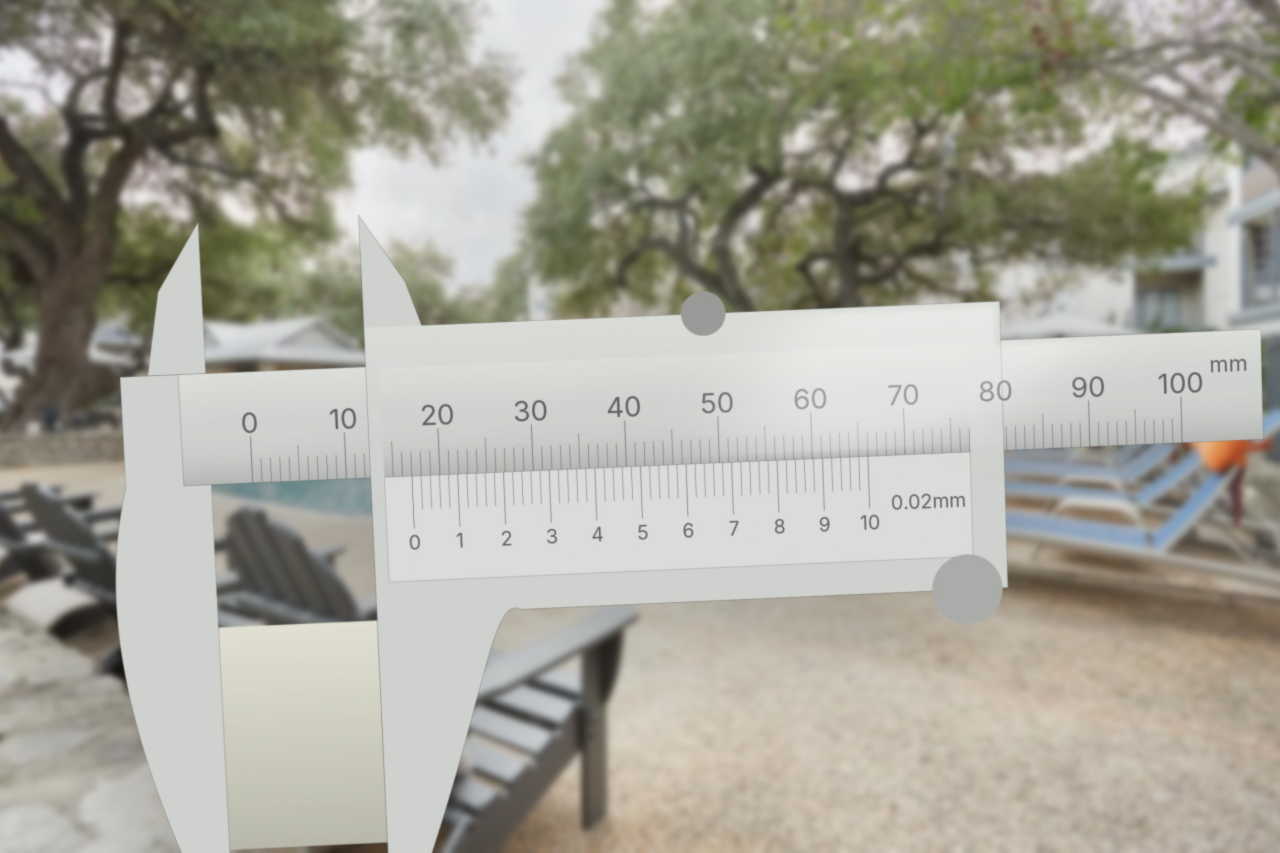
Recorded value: 17.0 mm
